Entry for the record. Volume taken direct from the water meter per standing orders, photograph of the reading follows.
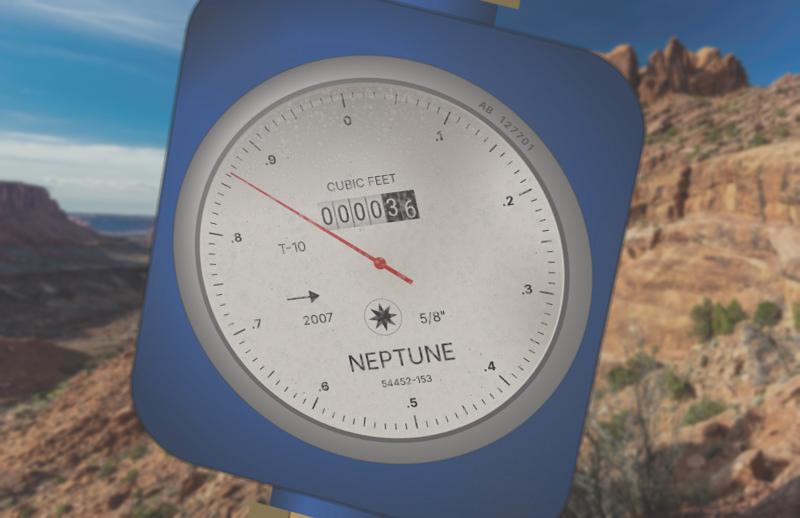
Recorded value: 35.86 ft³
